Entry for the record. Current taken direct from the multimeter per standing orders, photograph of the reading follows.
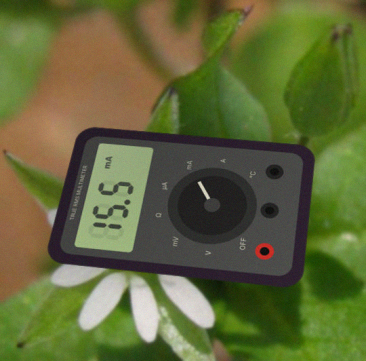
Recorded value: 15.5 mA
